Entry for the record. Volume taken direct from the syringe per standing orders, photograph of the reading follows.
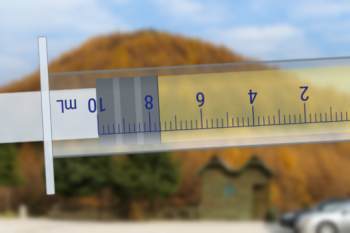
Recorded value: 7.6 mL
